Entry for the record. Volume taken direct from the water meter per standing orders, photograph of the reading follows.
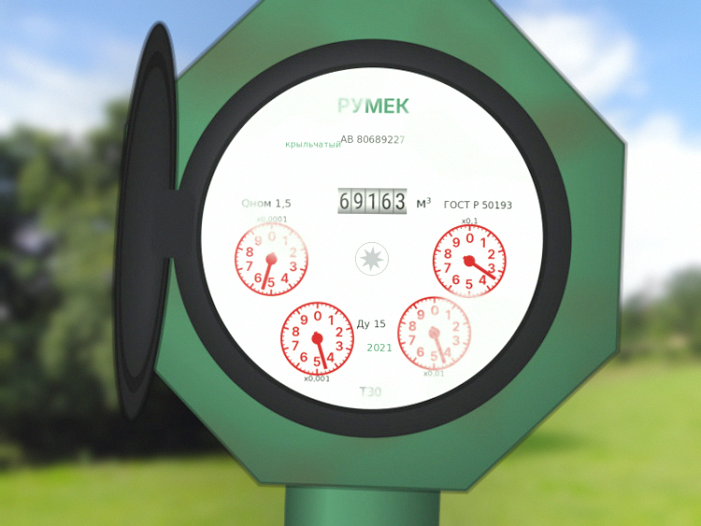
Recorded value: 69163.3445 m³
